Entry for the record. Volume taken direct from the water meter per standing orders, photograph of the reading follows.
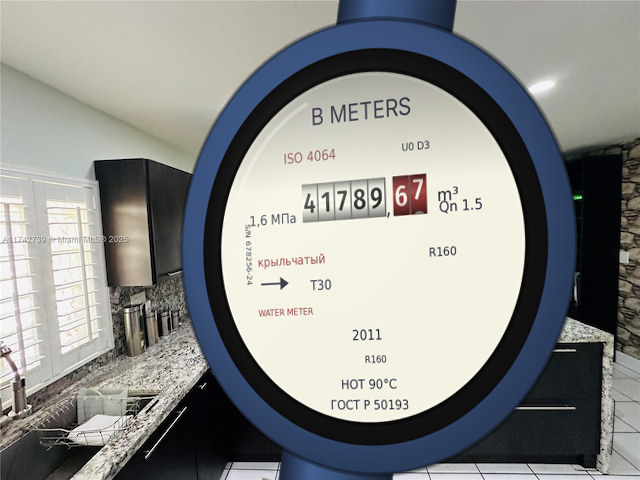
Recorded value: 41789.67 m³
